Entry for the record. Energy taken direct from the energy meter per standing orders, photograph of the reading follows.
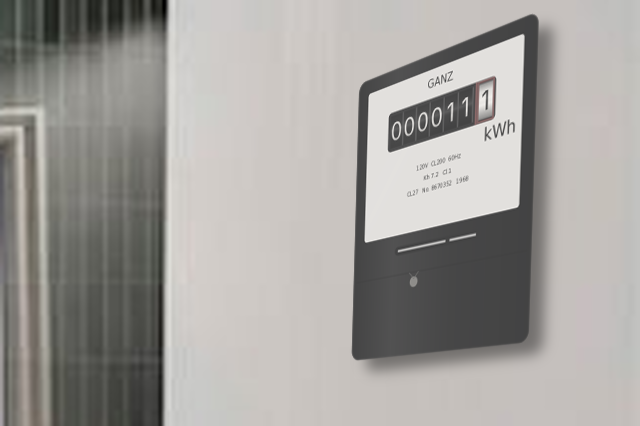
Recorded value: 11.1 kWh
